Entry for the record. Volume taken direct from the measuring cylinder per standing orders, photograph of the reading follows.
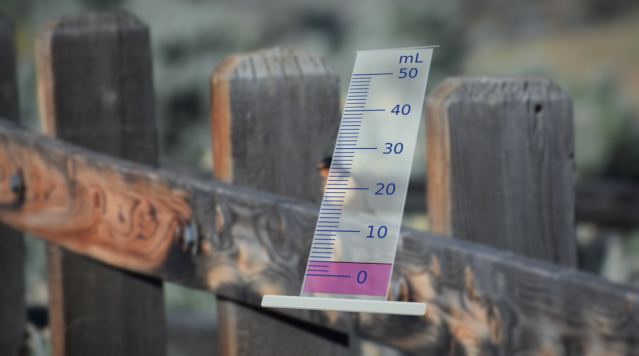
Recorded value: 3 mL
